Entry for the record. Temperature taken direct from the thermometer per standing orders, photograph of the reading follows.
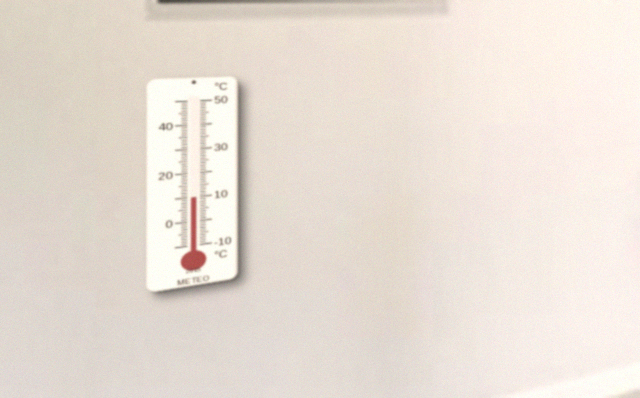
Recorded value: 10 °C
